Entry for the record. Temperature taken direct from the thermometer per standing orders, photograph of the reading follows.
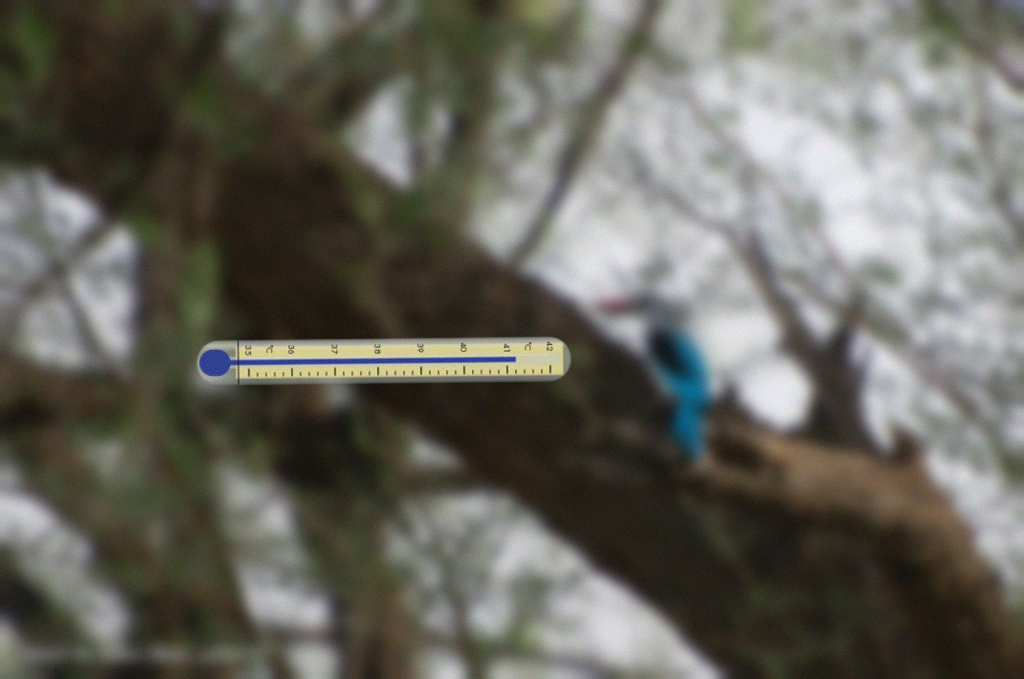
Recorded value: 41.2 °C
